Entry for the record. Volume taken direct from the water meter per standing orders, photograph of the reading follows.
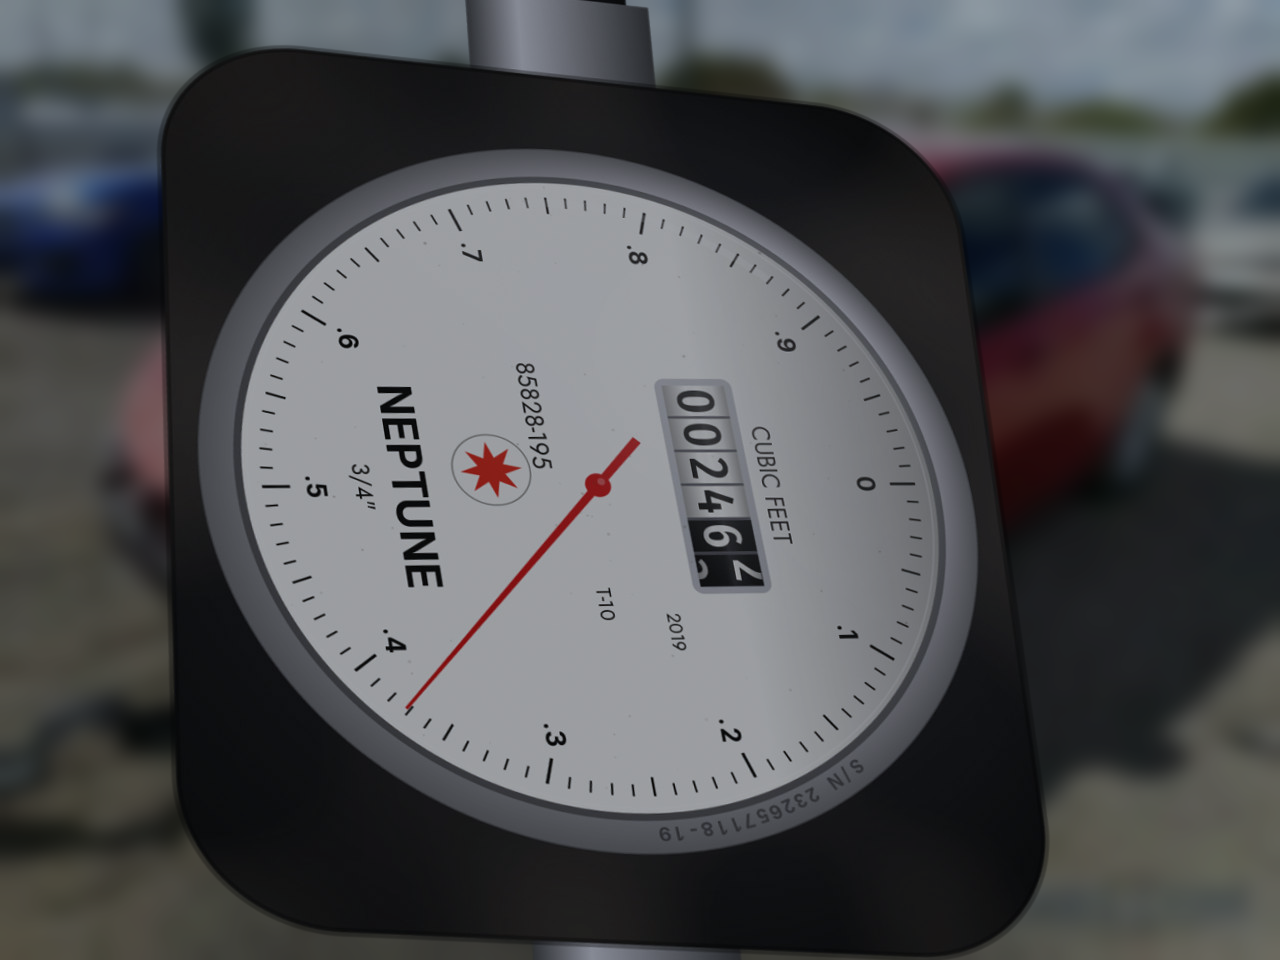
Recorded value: 2462.37 ft³
